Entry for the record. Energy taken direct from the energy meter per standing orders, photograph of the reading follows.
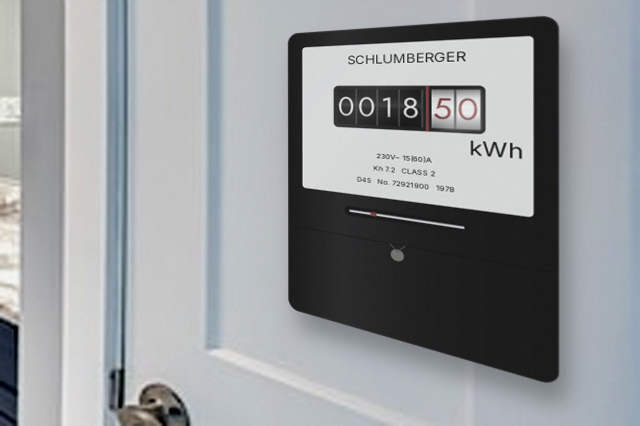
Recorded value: 18.50 kWh
